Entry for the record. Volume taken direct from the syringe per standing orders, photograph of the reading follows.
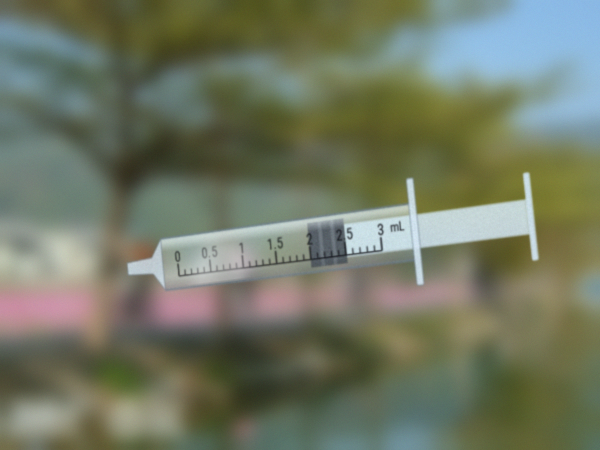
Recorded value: 2 mL
